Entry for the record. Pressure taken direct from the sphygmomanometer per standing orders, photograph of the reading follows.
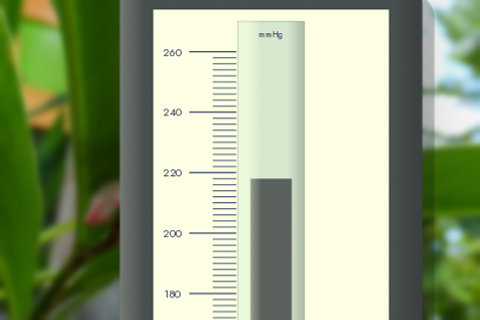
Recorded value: 218 mmHg
